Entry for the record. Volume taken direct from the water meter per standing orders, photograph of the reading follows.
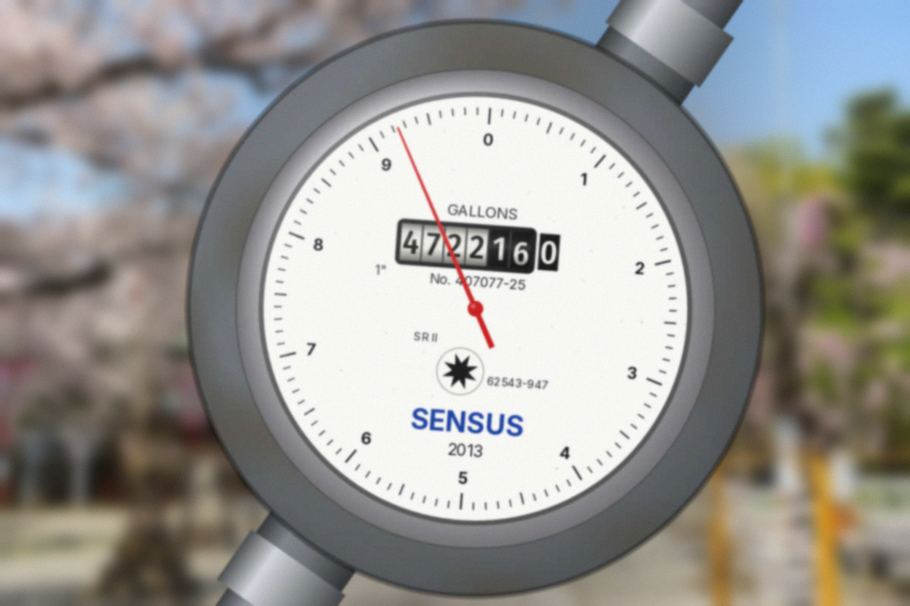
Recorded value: 4722159.2 gal
